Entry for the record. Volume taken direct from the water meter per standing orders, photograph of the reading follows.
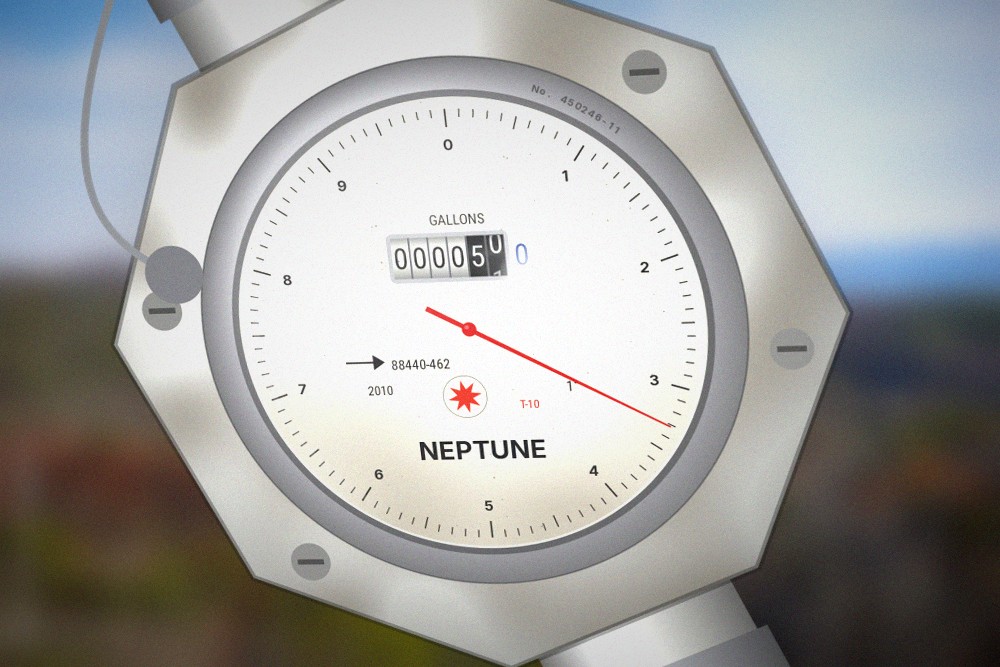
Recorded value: 503.3 gal
